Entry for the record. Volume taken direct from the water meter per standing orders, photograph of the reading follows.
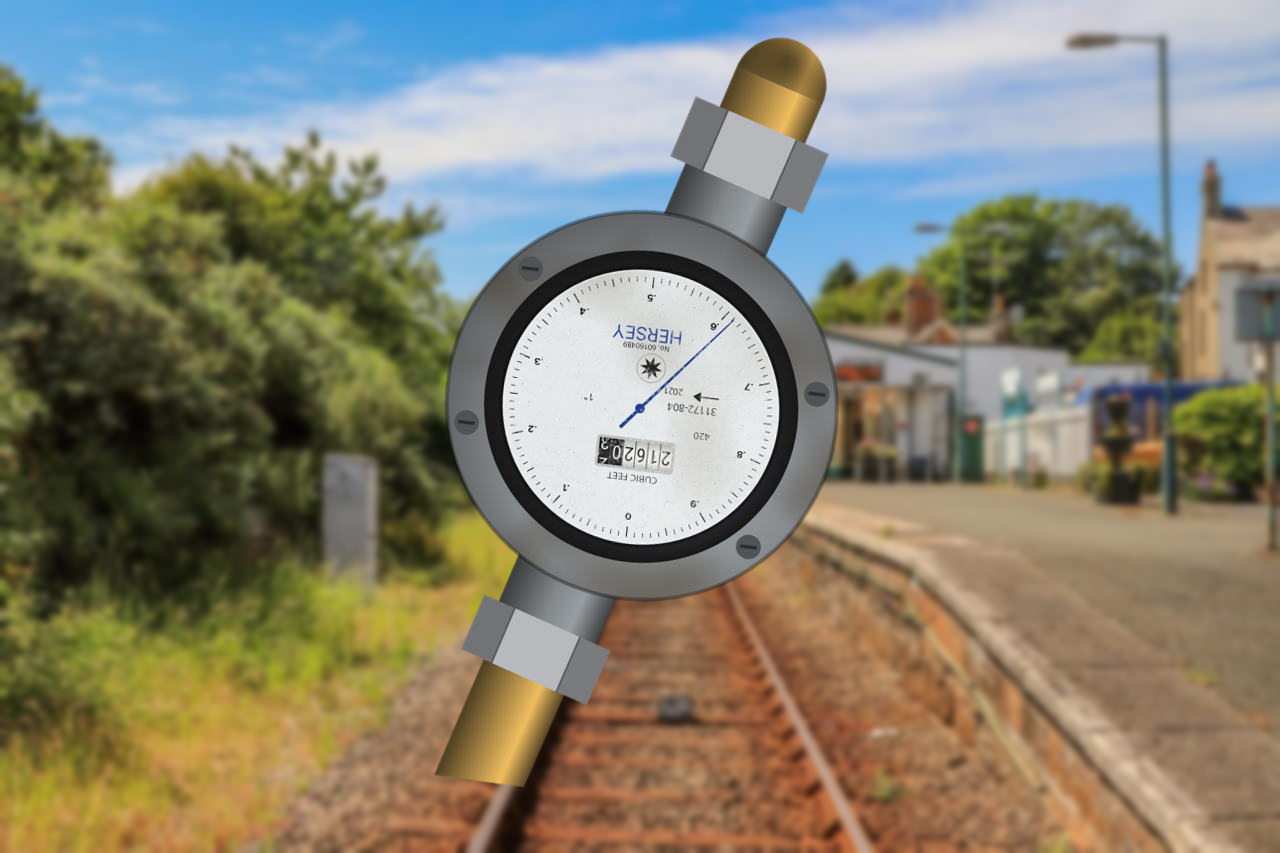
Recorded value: 216202.61 ft³
